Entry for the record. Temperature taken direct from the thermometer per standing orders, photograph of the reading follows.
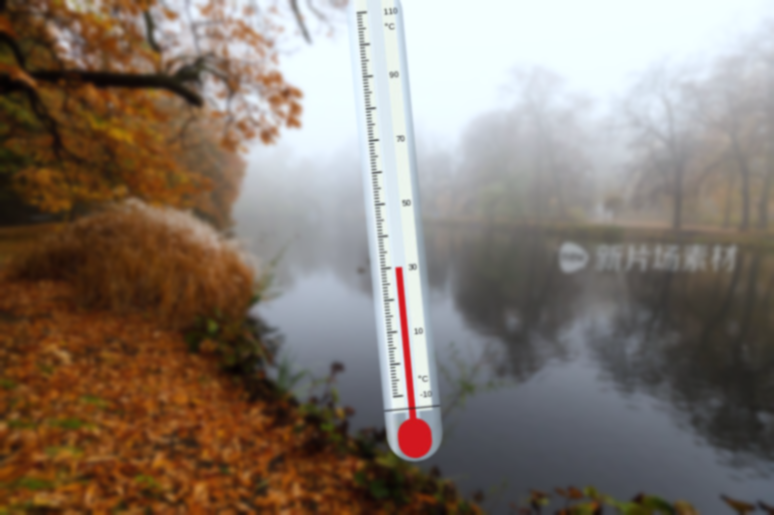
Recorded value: 30 °C
